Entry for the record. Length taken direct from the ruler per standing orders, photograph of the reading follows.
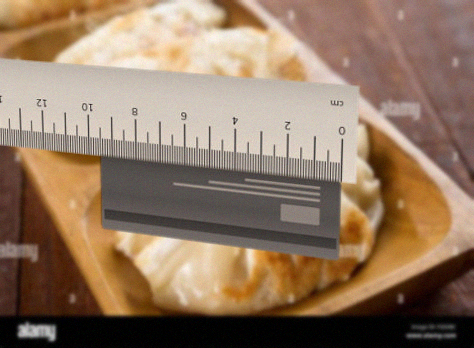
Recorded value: 9.5 cm
